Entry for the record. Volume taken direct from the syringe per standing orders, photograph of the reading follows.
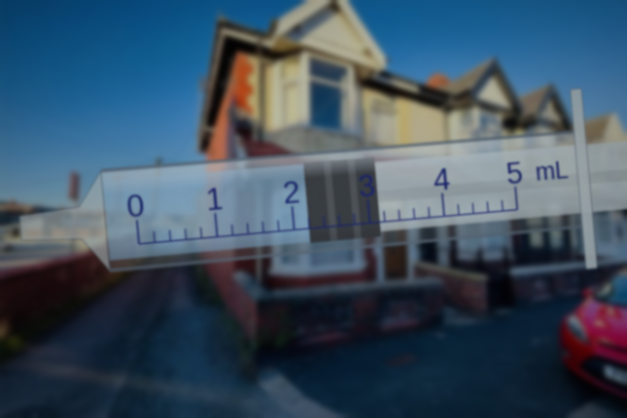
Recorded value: 2.2 mL
